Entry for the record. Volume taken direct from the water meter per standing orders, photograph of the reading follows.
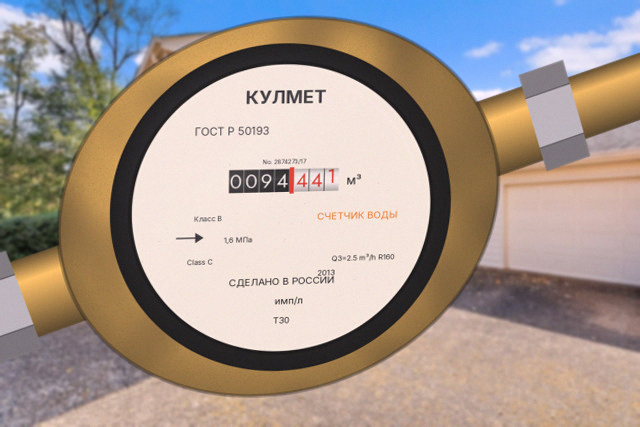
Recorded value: 94.441 m³
